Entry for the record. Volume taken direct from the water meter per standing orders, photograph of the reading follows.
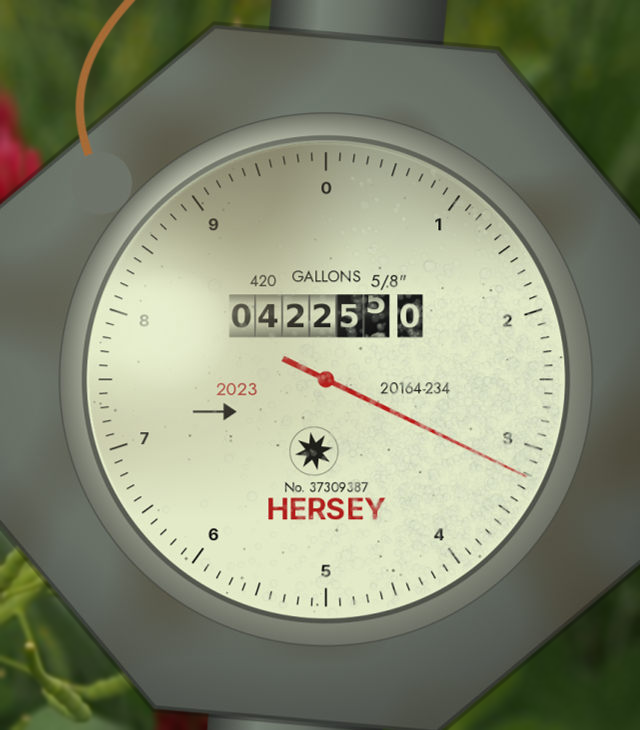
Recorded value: 422553.2 gal
